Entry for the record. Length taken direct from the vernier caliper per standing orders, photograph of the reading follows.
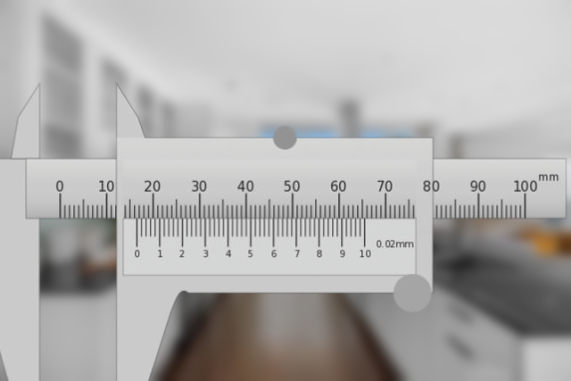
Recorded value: 16.5 mm
